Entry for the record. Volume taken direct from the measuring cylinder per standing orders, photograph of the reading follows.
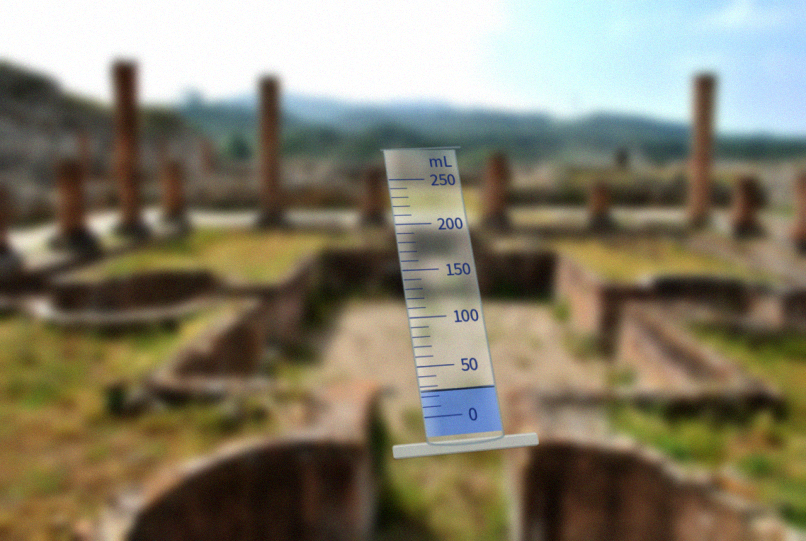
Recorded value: 25 mL
